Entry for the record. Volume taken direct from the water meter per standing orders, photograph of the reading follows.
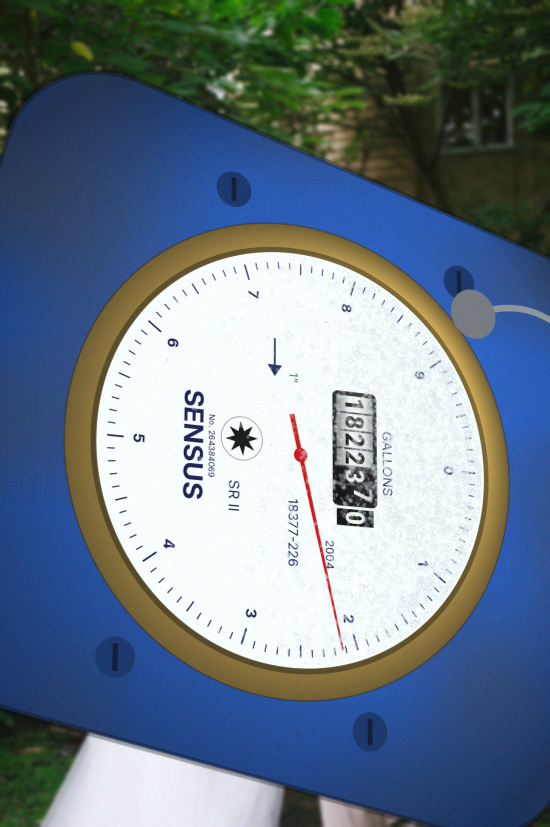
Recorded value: 1822372.1 gal
